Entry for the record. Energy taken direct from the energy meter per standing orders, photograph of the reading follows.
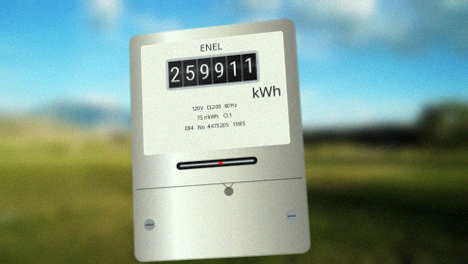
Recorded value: 259911 kWh
